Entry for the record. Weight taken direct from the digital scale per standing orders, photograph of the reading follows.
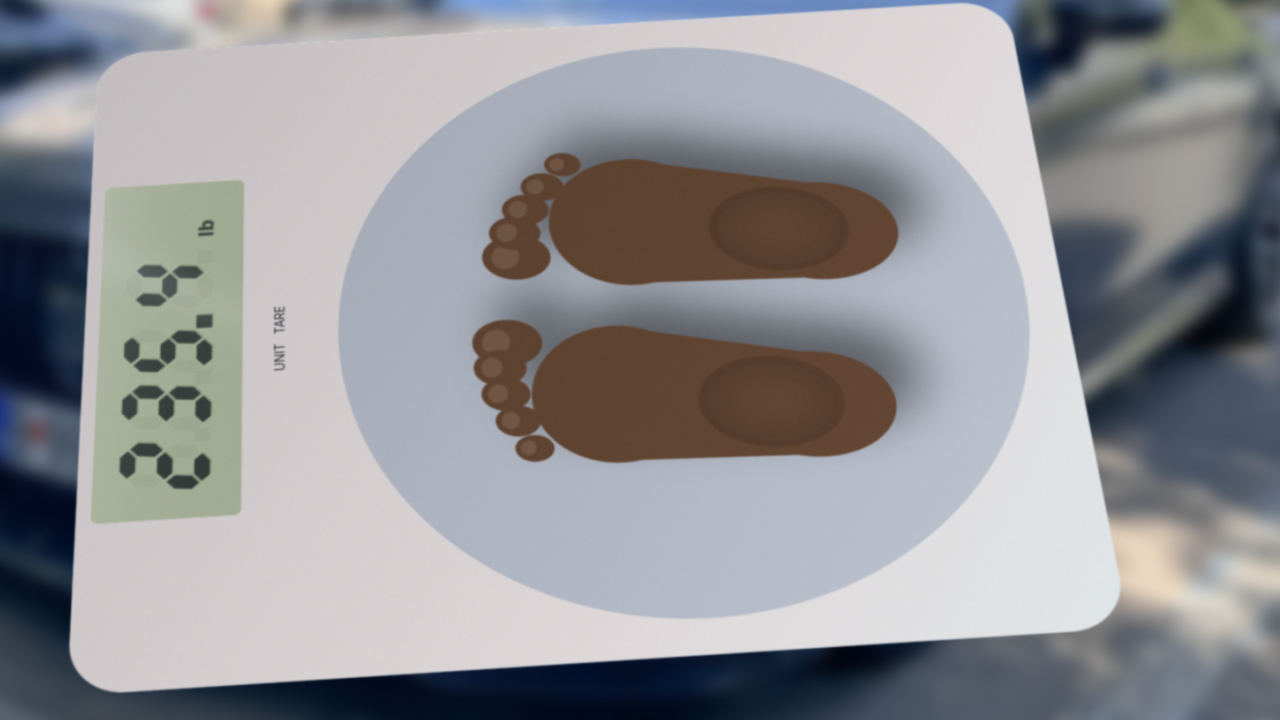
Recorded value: 235.4 lb
